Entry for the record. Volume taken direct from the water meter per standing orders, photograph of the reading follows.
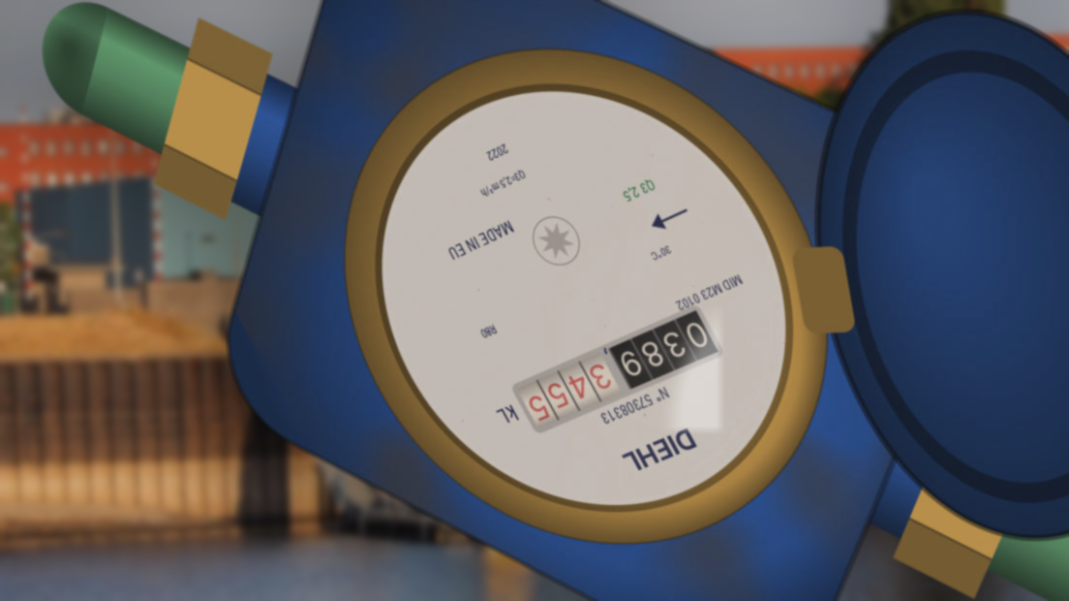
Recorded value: 389.3455 kL
